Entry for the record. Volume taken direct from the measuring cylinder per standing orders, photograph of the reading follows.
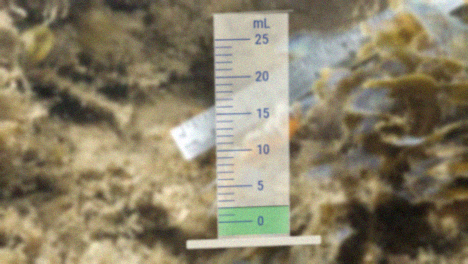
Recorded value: 2 mL
